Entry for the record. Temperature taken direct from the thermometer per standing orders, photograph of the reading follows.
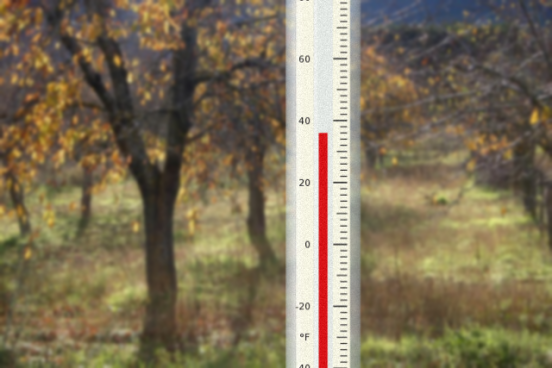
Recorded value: 36 °F
